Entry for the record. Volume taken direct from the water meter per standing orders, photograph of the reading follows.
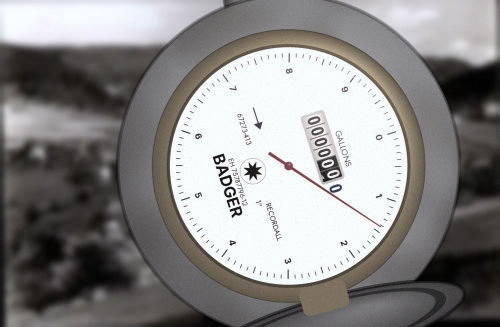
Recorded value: 1.4 gal
